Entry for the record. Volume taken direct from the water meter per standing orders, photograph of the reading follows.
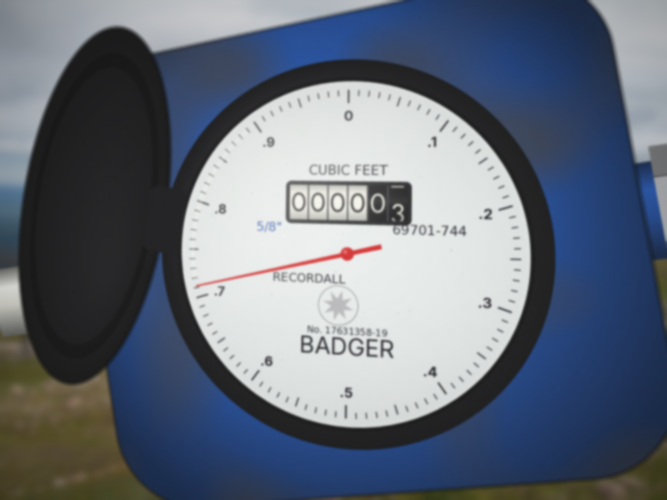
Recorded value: 2.71 ft³
